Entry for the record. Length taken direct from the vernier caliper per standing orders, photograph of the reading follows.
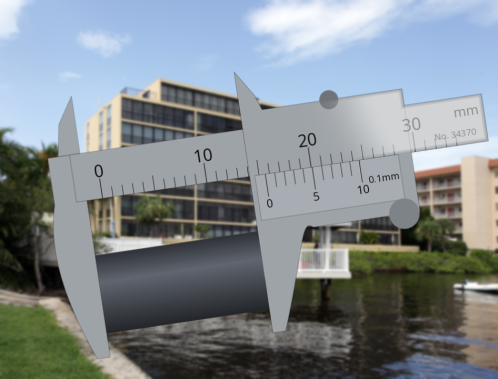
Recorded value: 15.6 mm
